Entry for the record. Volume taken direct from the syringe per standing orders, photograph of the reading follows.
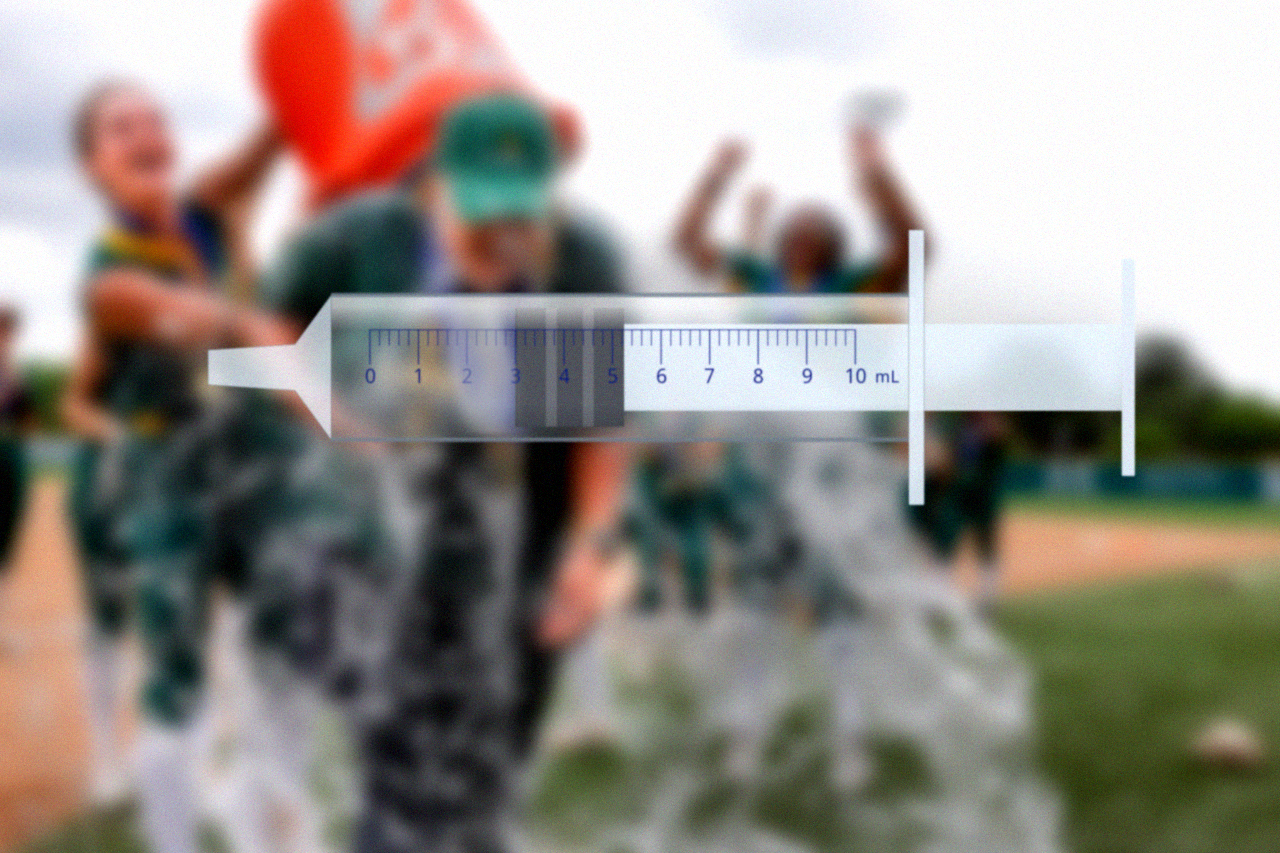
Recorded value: 3 mL
